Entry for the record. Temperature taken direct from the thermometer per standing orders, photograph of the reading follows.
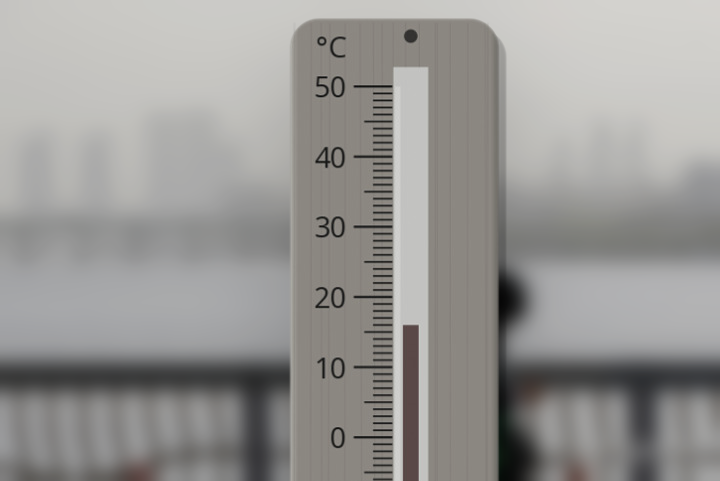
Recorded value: 16 °C
